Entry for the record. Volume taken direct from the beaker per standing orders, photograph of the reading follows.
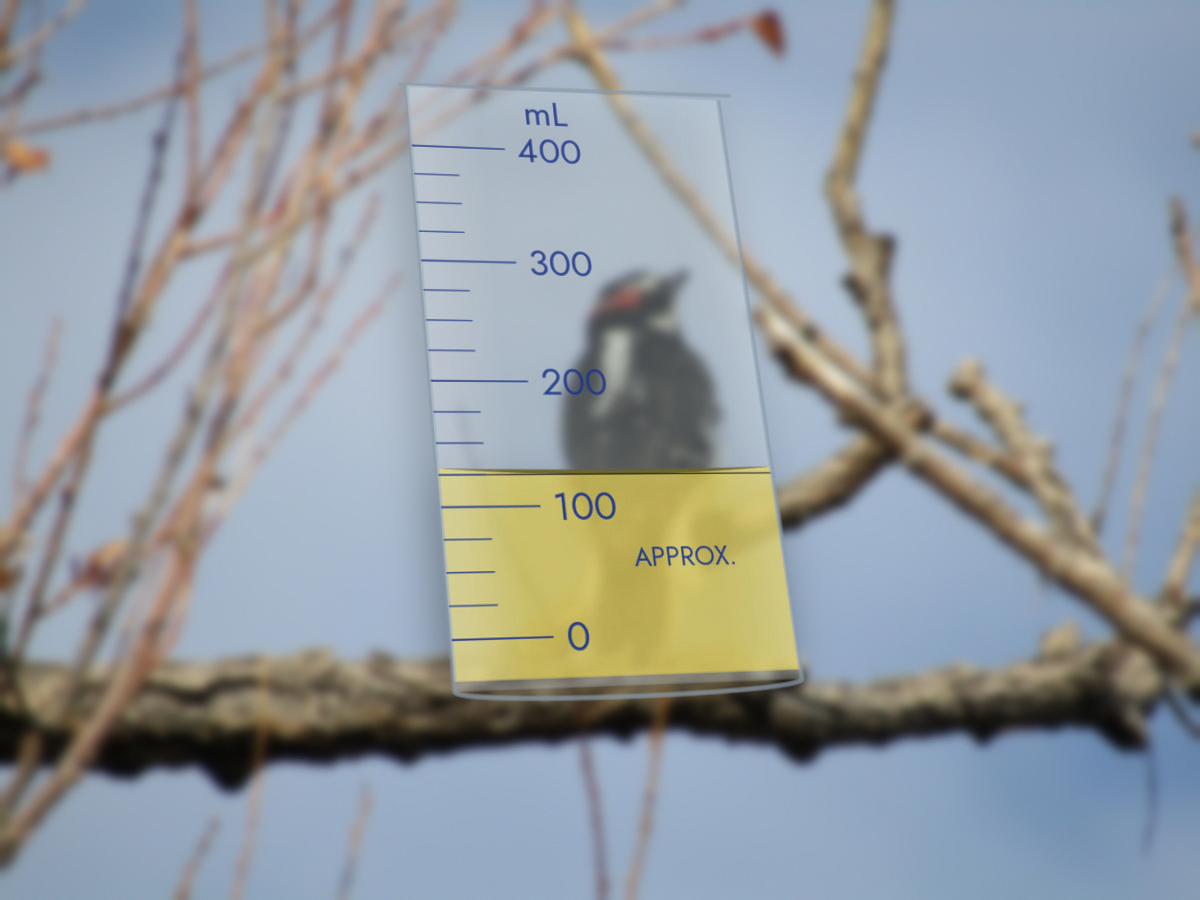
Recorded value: 125 mL
